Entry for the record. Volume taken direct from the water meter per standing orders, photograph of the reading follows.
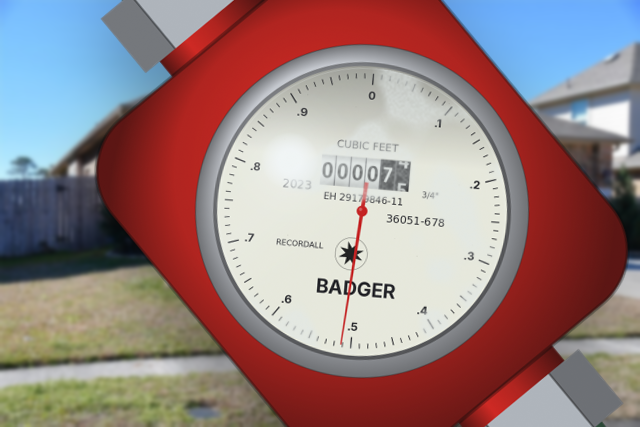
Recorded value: 74.51 ft³
